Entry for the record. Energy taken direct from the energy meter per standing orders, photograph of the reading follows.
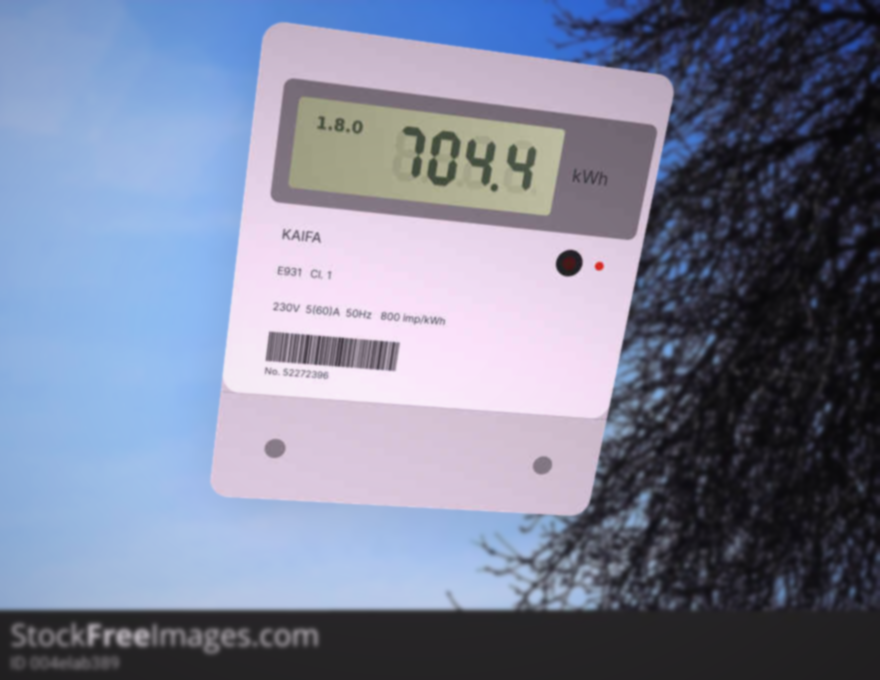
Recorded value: 704.4 kWh
